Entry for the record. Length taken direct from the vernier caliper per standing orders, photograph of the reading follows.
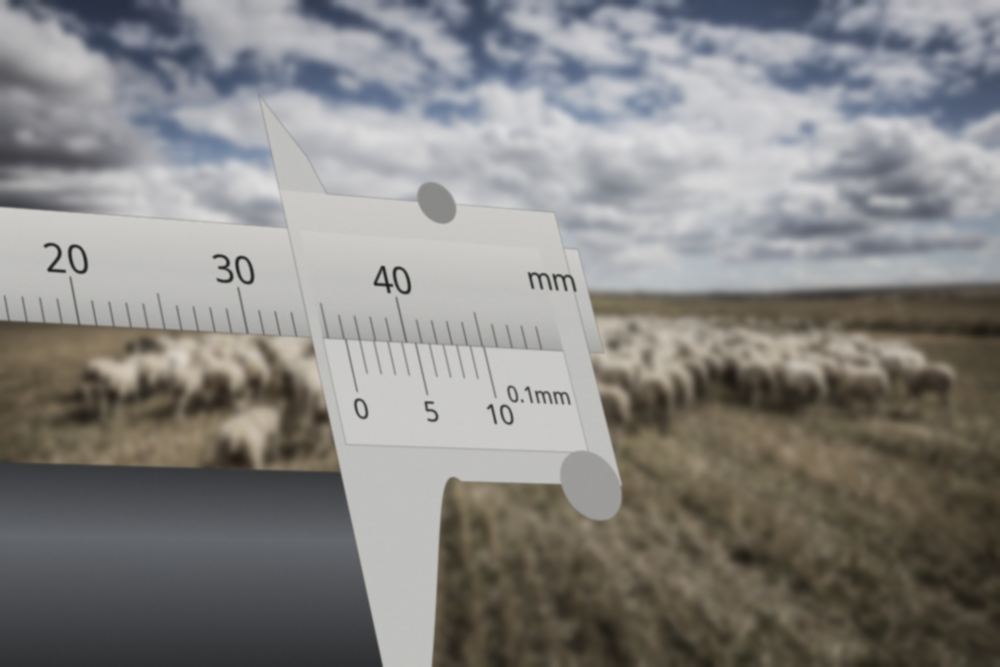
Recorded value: 36.1 mm
